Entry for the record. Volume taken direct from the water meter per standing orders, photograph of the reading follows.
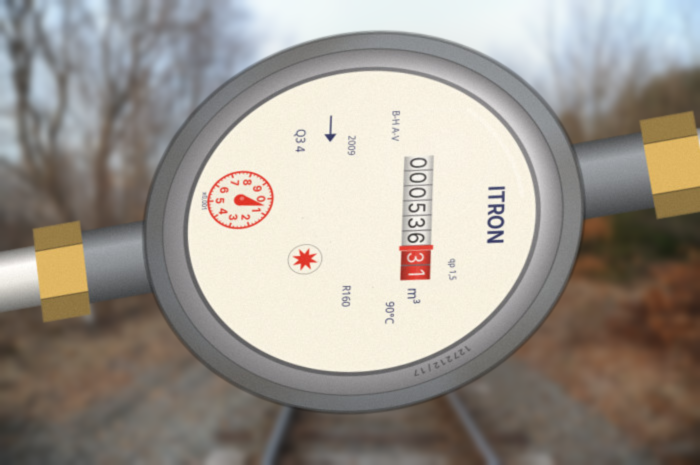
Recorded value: 536.310 m³
